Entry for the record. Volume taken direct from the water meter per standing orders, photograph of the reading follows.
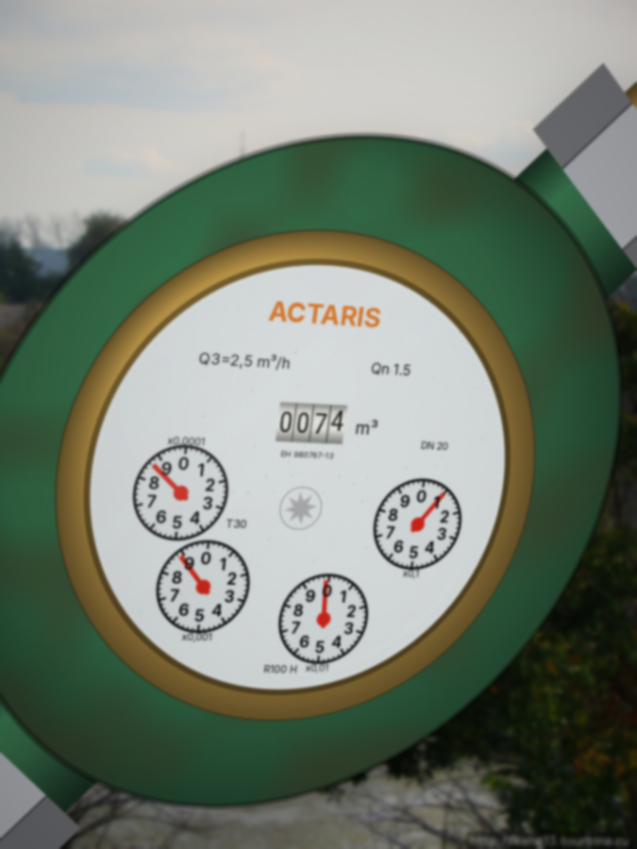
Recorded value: 74.0988 m³
